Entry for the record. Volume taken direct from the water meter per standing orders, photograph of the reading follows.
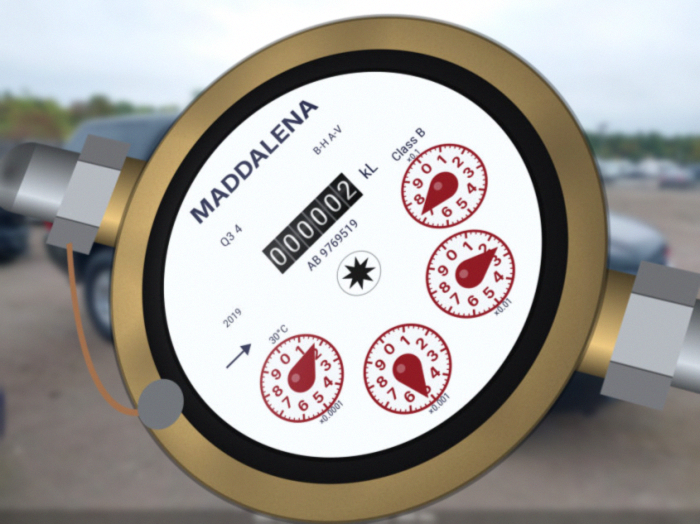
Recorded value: 2.7251 kL
